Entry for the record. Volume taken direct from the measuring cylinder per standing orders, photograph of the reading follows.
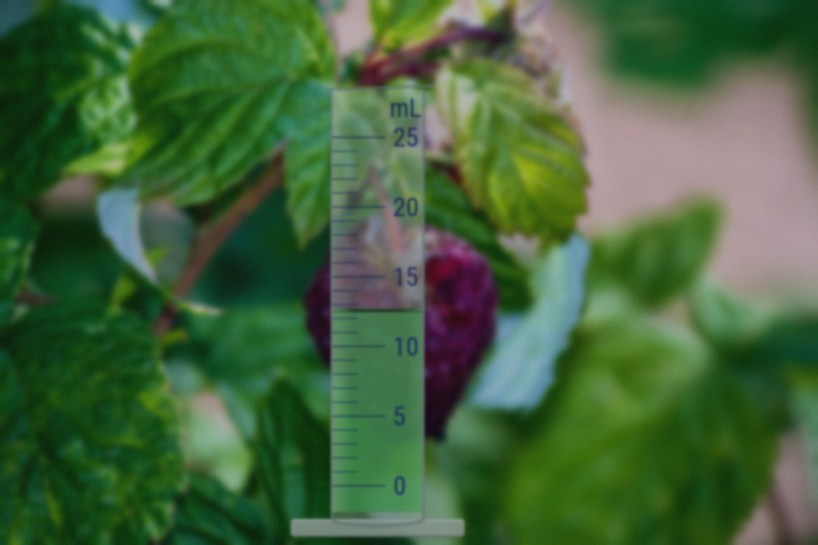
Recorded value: 12.5 mL
